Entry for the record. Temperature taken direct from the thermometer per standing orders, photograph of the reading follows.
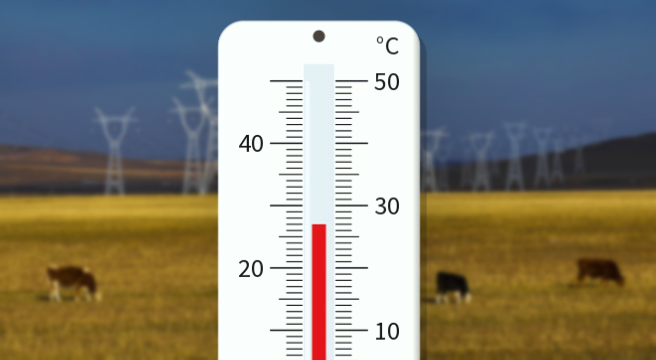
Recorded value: 27 °C
